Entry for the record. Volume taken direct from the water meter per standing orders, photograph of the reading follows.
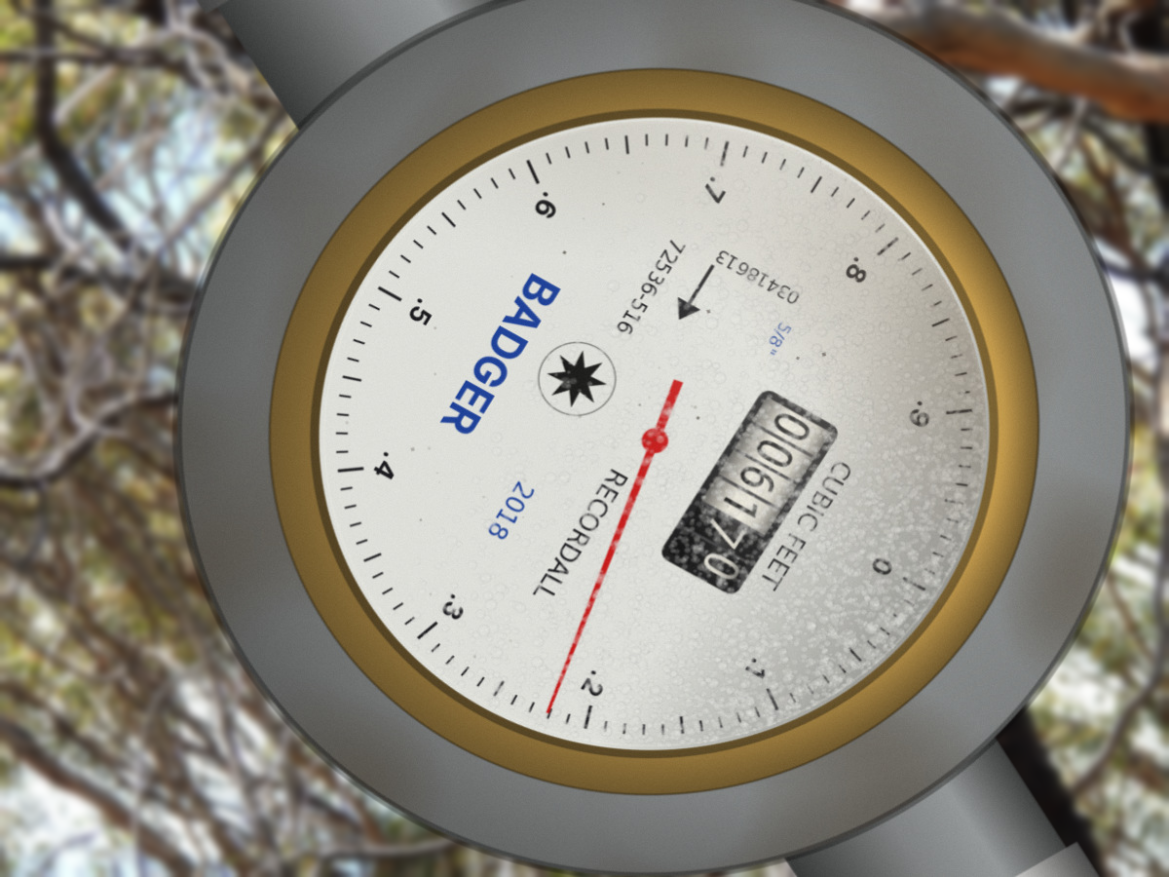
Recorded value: 6170.22 ft³
